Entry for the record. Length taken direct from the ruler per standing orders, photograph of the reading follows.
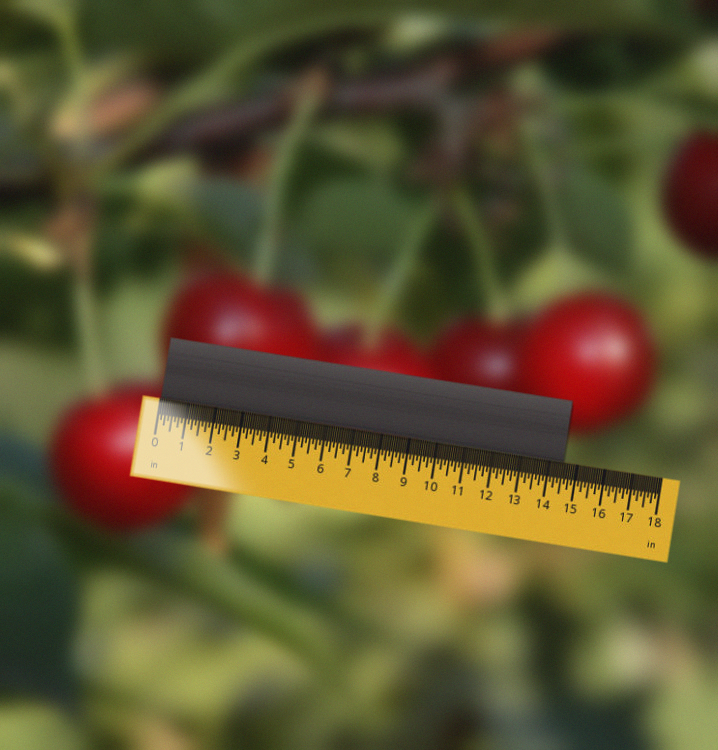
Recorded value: 14.5 in
